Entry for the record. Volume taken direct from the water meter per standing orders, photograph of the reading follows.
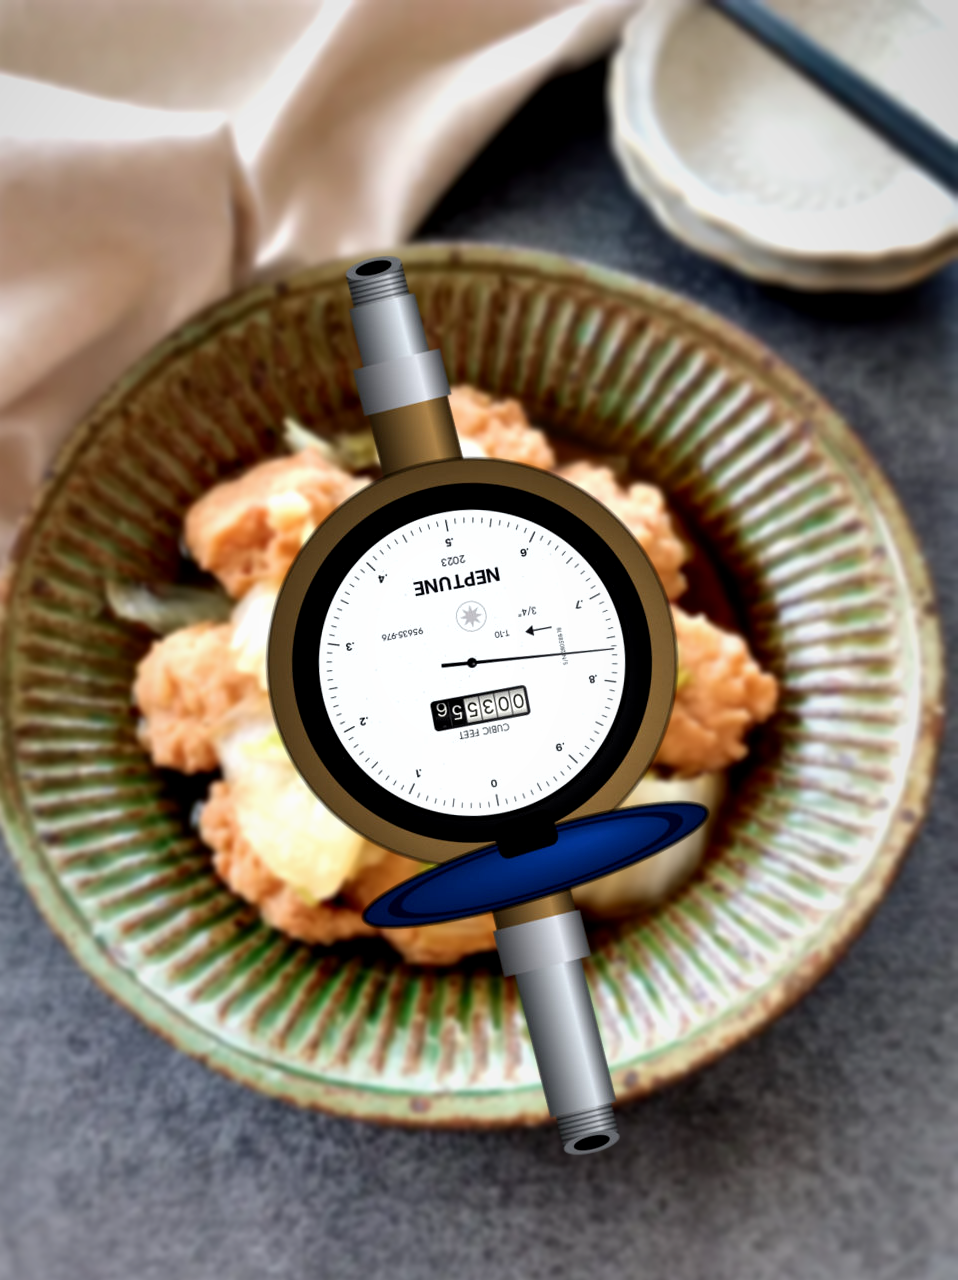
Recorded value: 3555.76 ft³
